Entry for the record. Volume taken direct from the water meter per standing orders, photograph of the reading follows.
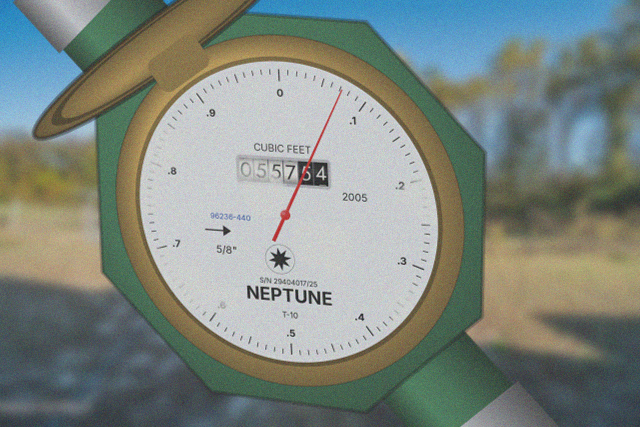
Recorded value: 55754.07 ft³
